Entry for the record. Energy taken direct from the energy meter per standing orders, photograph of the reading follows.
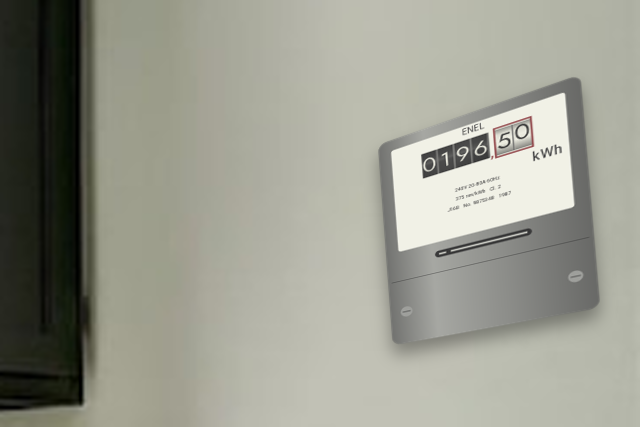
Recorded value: 196.50 kWh
